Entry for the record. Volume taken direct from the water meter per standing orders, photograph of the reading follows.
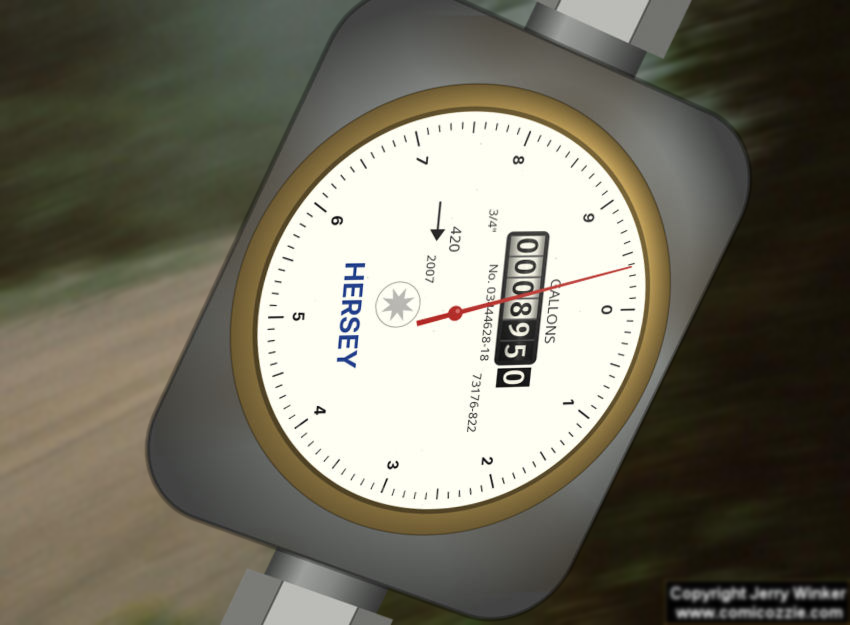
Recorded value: 8949.6 gal
